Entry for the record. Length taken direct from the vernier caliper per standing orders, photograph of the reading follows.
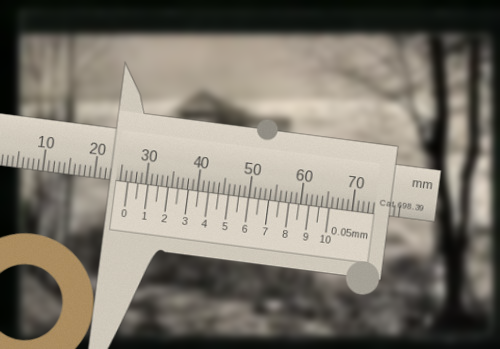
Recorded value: 26.5 mm
